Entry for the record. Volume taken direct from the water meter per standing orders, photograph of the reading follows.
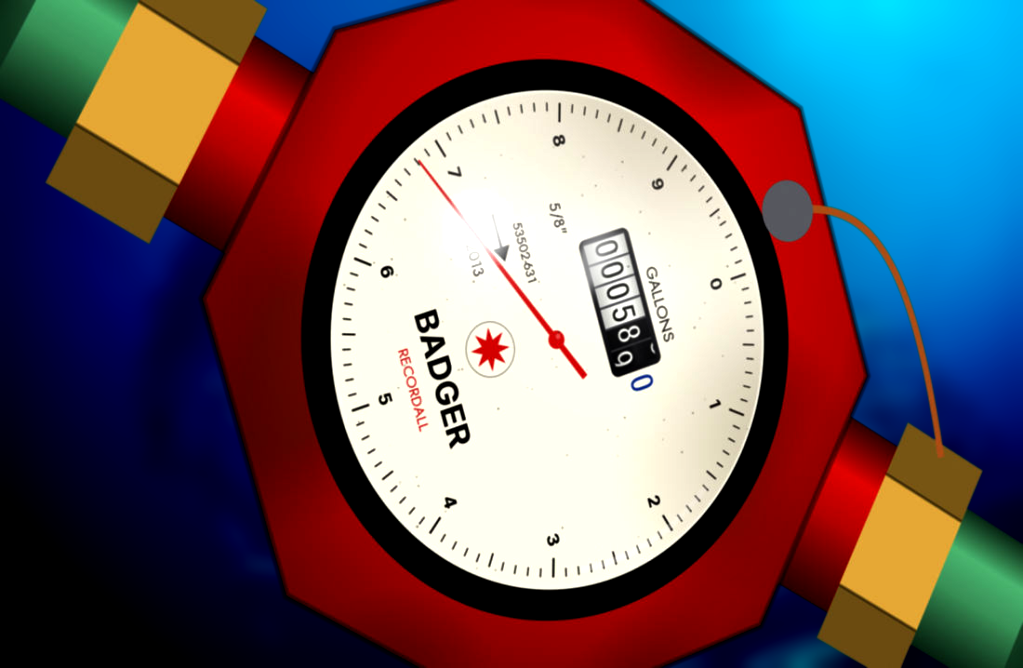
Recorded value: 5886.8 gal
